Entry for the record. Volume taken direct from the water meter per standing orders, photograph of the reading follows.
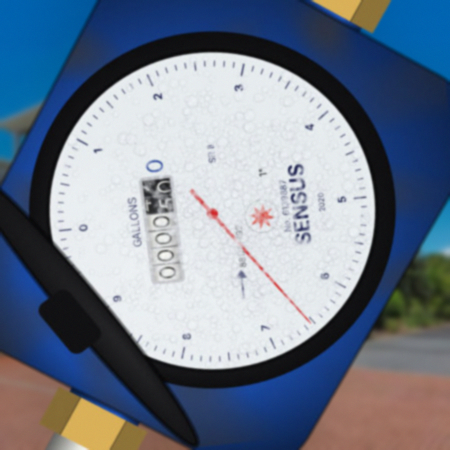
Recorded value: 496.5 gal
